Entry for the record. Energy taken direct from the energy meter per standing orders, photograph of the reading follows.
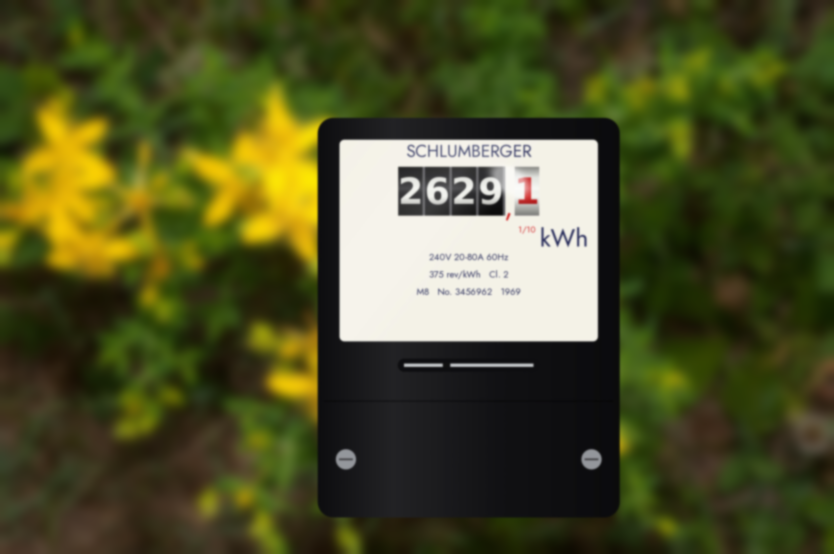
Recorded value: 2629.1 kWh
